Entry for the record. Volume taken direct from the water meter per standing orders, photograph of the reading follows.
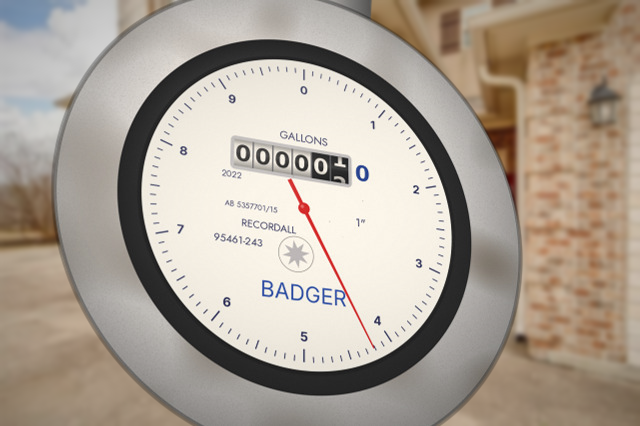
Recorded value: 14.2 gal
